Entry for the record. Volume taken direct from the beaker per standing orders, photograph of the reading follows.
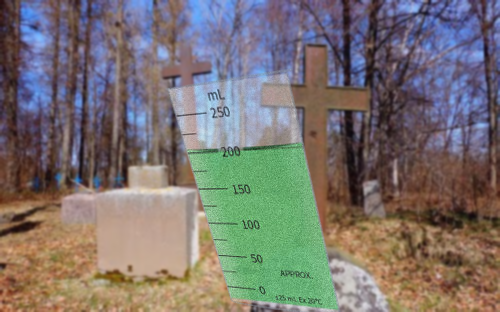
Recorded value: 200 mL
